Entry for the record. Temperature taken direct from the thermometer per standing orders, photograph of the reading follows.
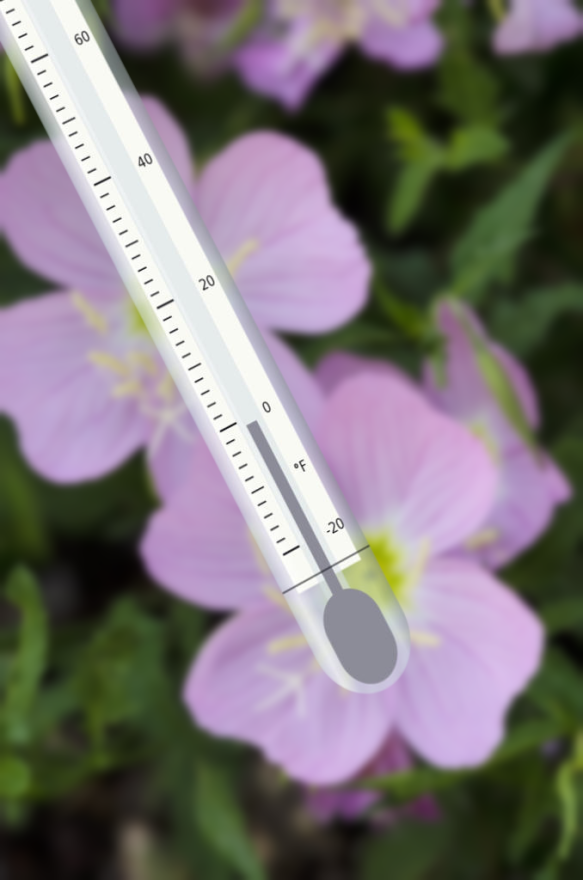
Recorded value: -1 °F
